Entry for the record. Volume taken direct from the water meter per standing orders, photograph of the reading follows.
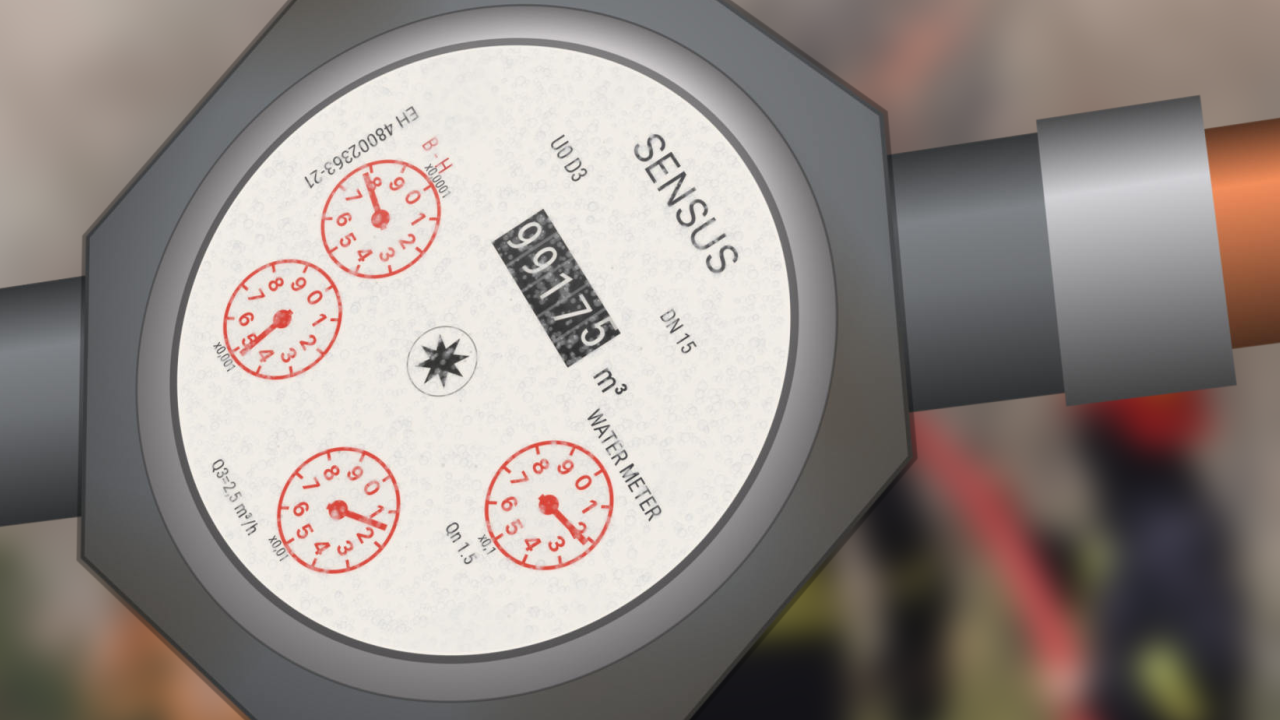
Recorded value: 99175.2147 m³
